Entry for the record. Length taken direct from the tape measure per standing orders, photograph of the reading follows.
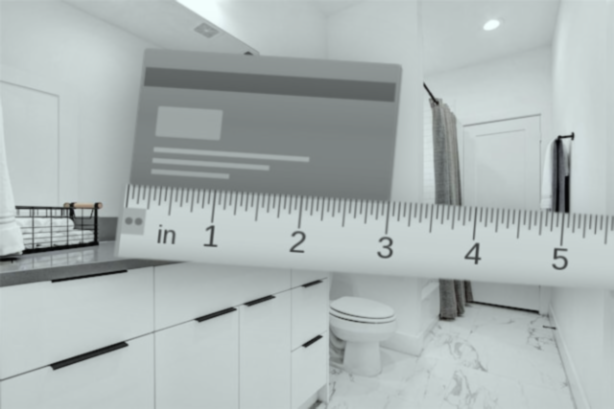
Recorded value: 3 in
